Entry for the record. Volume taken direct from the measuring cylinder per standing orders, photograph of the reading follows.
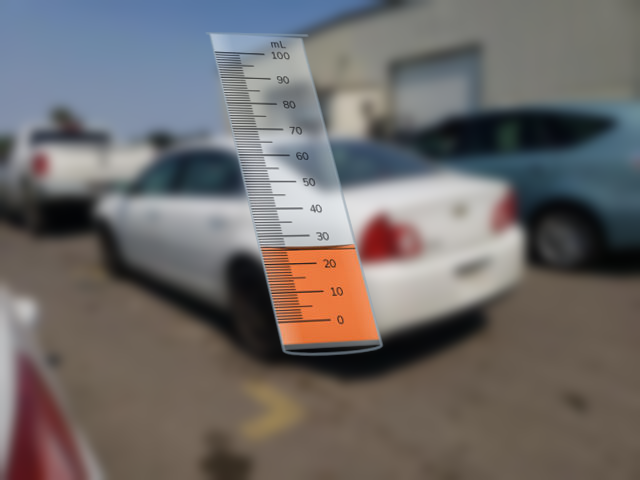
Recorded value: 25 mL
